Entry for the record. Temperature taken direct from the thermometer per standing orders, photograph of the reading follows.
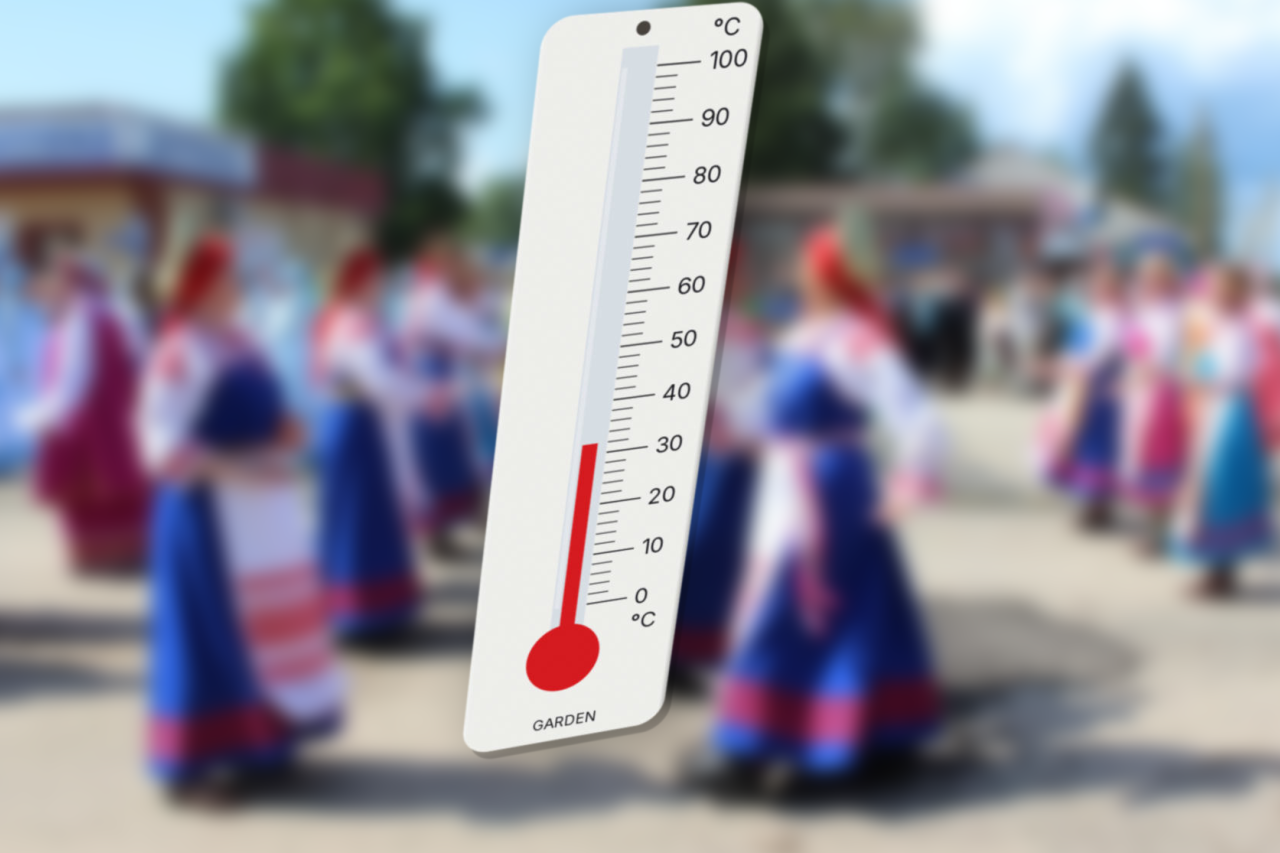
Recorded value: 32 °C
